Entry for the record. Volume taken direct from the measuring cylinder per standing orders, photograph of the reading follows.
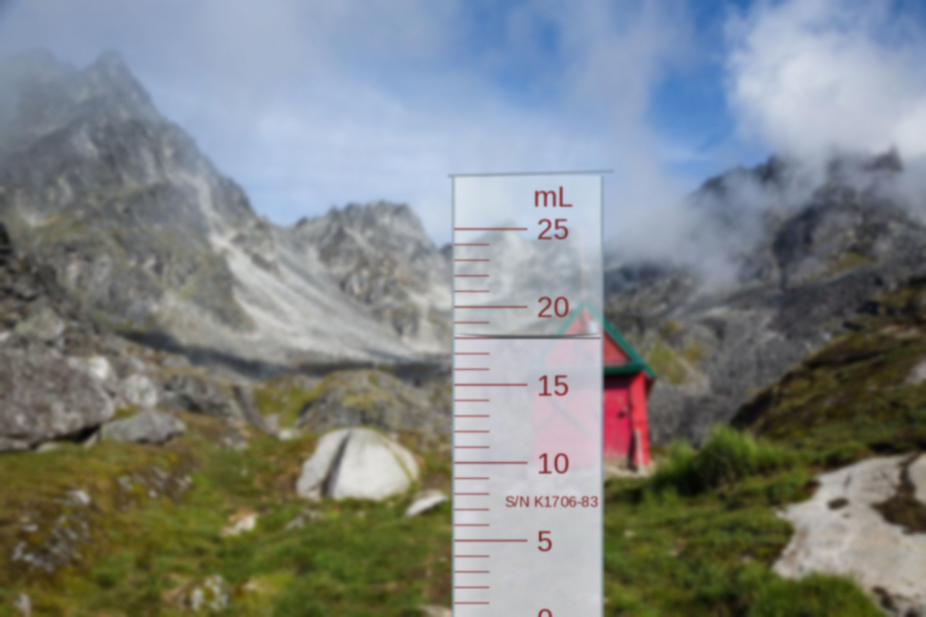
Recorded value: 18 mL
